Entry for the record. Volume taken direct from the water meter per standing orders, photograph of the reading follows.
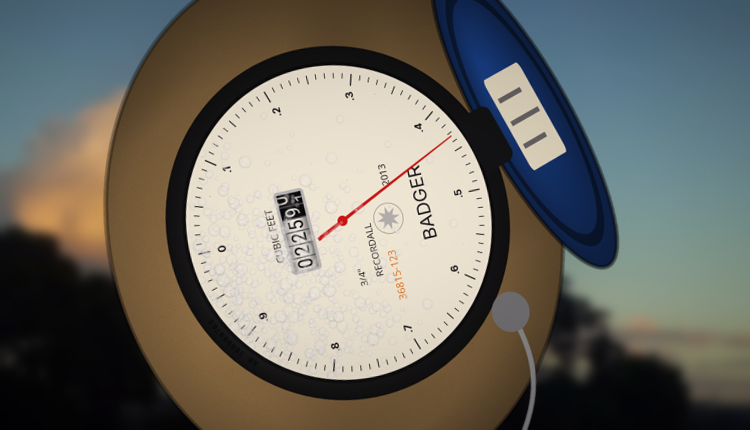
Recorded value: 22590.43 ft³
